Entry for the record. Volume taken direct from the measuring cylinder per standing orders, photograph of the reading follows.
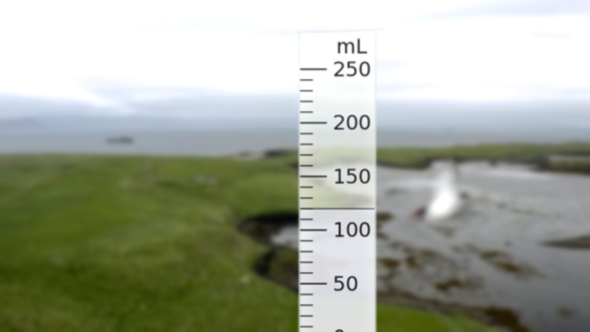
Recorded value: 120 mL
